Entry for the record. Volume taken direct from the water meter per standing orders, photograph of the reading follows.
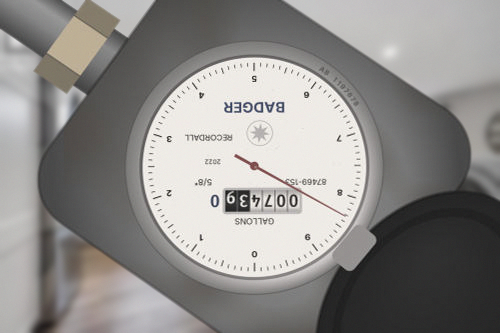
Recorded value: 74388.3 gal
